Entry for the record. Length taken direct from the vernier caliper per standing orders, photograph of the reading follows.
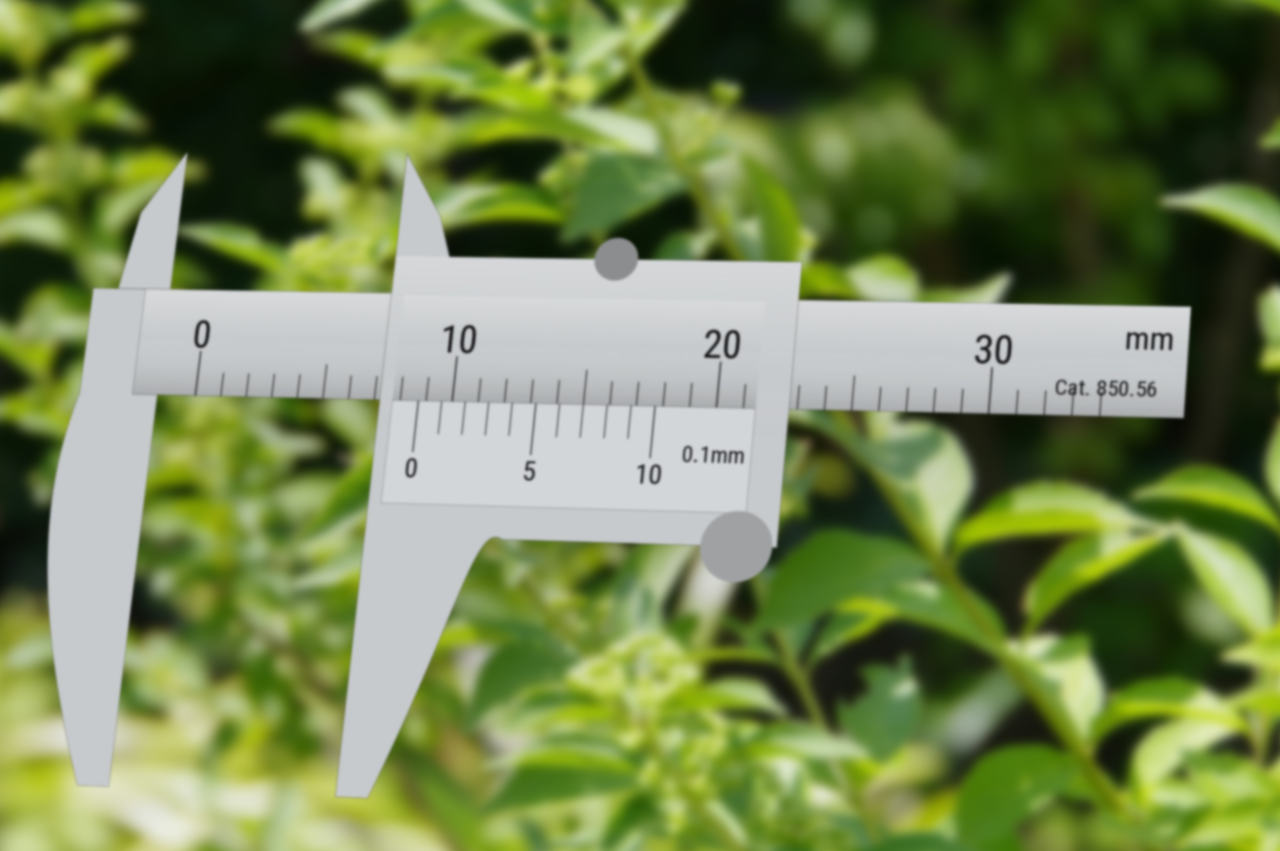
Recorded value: 8.7 mm
